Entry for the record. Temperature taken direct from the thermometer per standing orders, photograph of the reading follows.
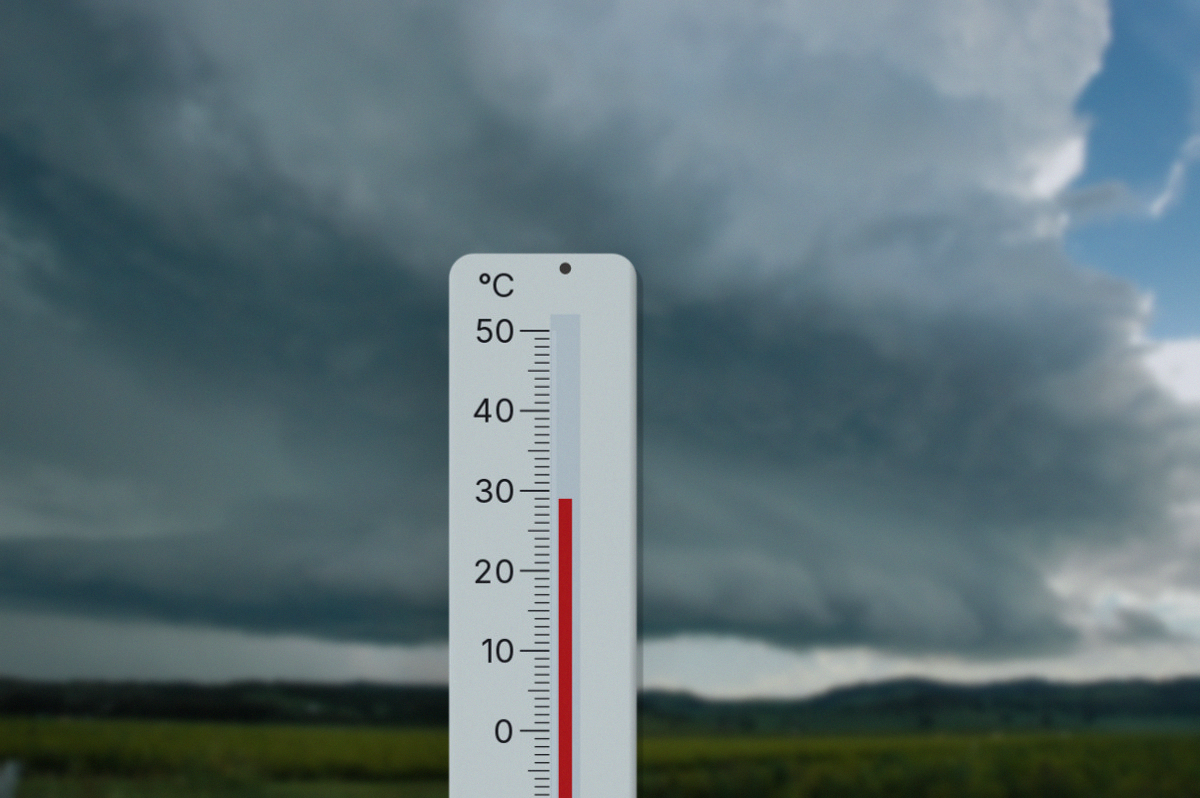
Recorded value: 29 °C
